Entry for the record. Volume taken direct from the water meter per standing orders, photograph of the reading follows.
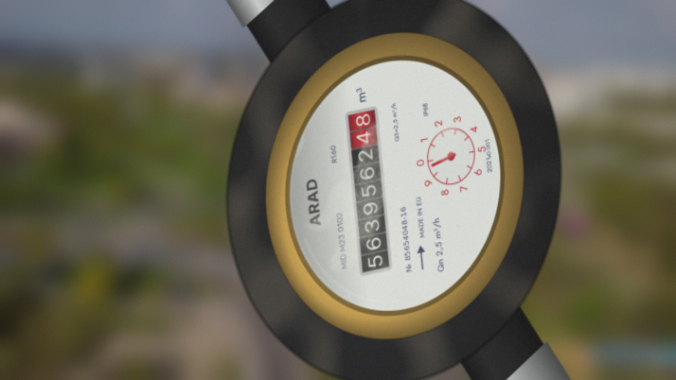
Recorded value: 5639562.479 m³
